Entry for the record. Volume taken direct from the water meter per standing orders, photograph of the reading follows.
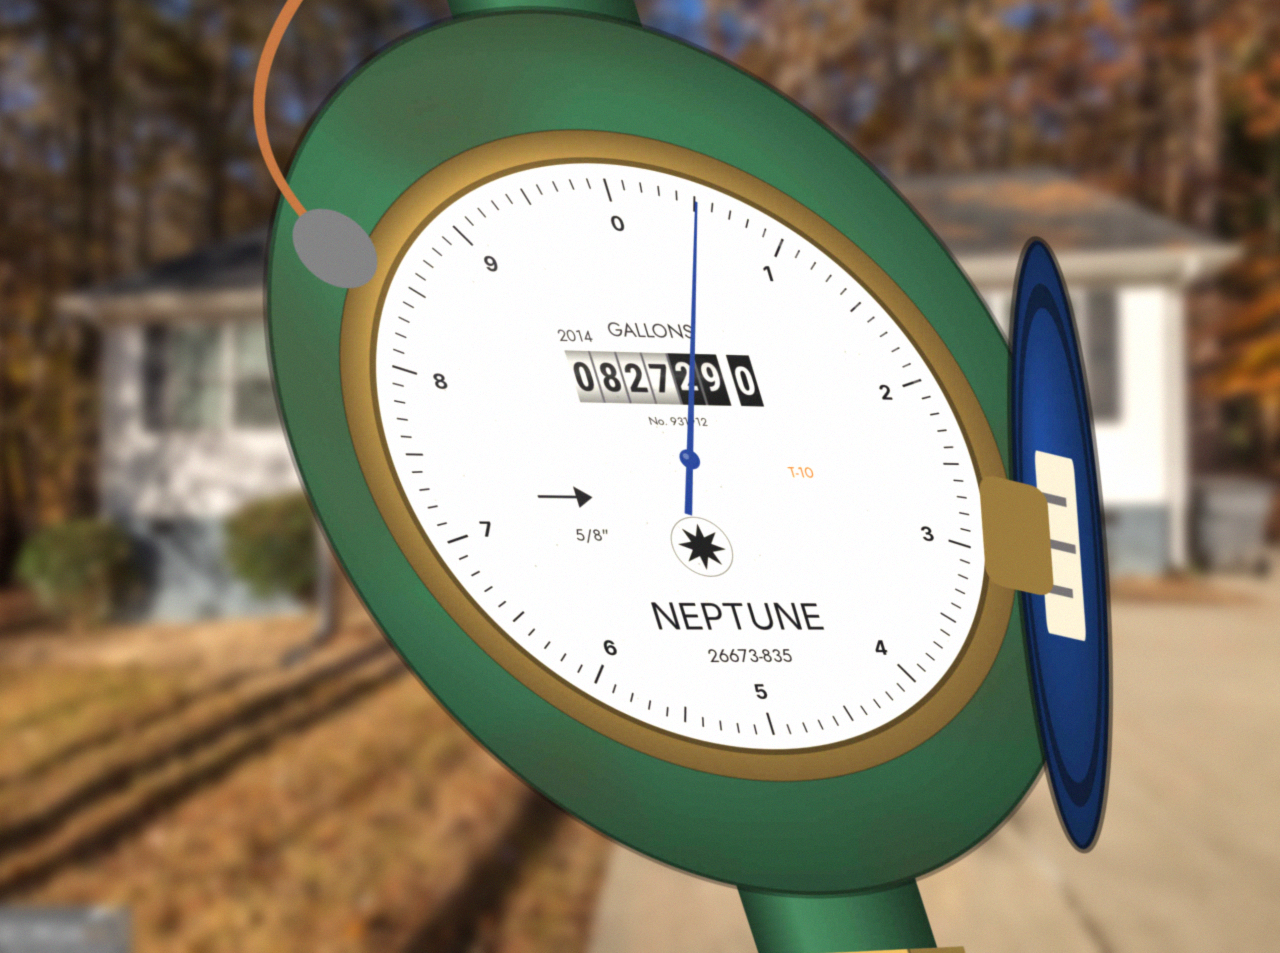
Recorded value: 827290.5 gal
